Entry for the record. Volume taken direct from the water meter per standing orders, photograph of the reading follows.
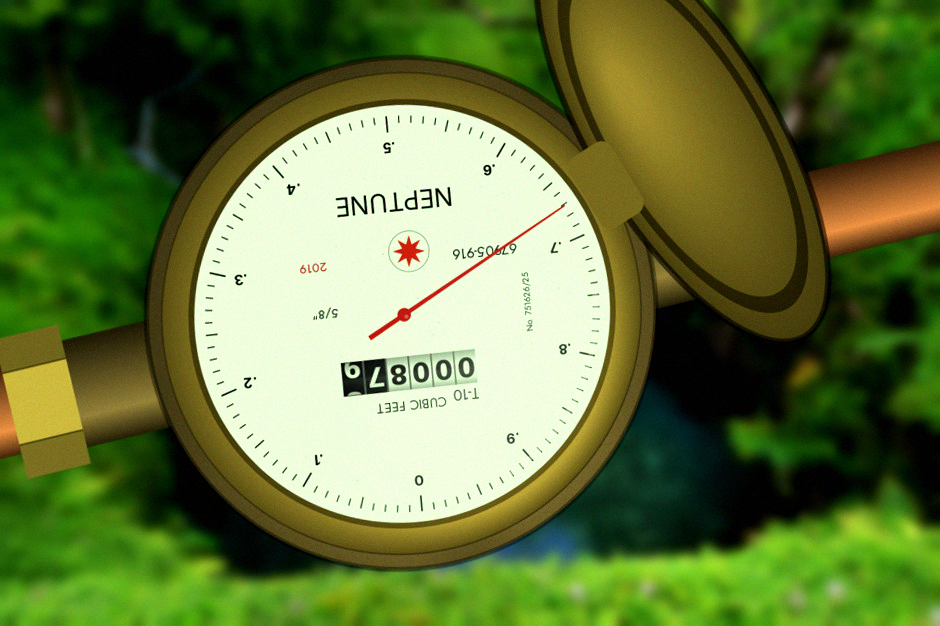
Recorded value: 878.67 ft³
